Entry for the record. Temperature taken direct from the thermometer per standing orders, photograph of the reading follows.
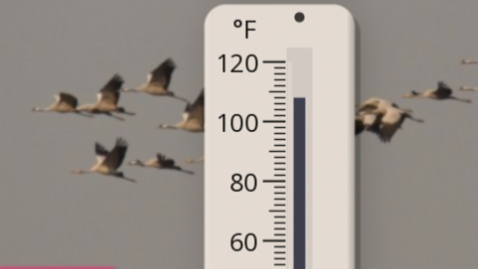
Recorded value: 108 °F
